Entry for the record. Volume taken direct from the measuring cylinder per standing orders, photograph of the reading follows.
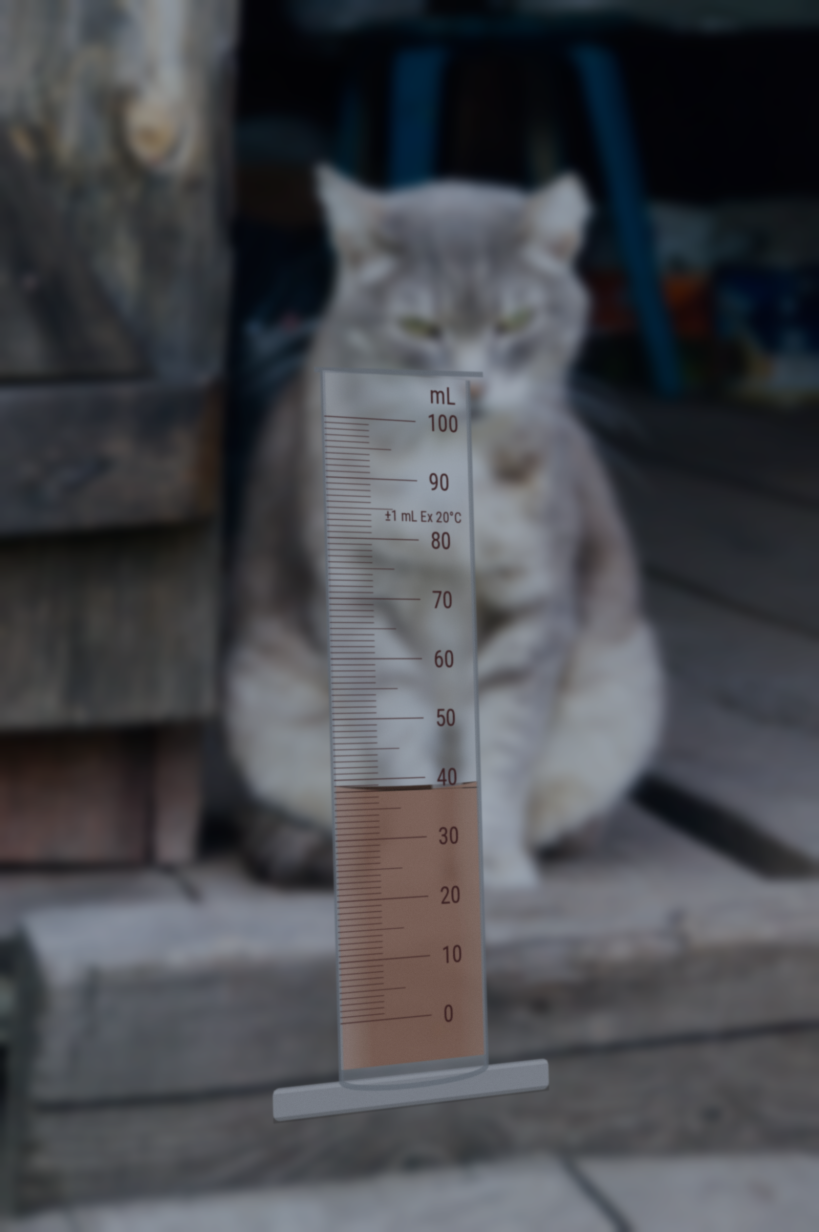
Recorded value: 38 mL
